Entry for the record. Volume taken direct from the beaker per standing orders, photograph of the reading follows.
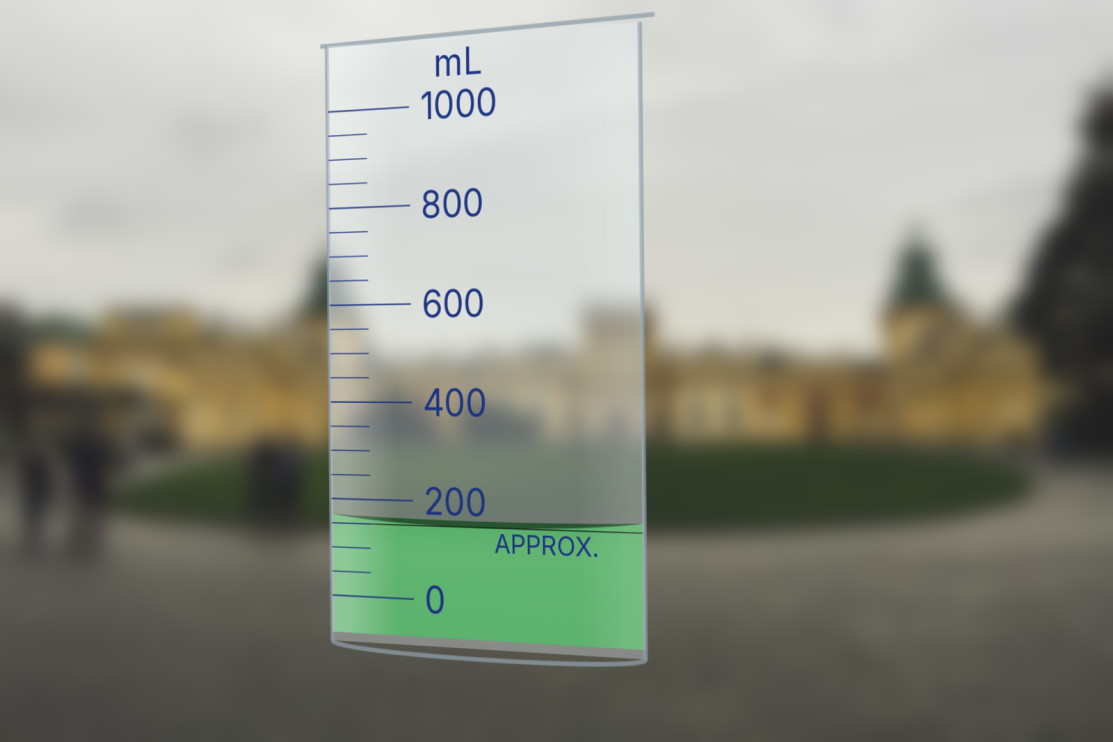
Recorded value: 150 mL
